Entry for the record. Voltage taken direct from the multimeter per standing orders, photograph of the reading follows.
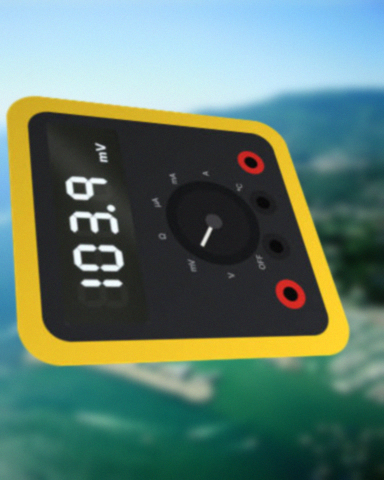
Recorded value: 103.9 mV
